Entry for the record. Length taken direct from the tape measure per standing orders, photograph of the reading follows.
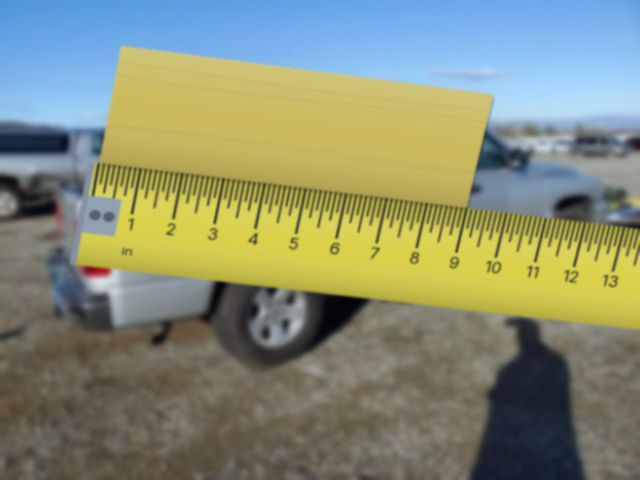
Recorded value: 9 in
